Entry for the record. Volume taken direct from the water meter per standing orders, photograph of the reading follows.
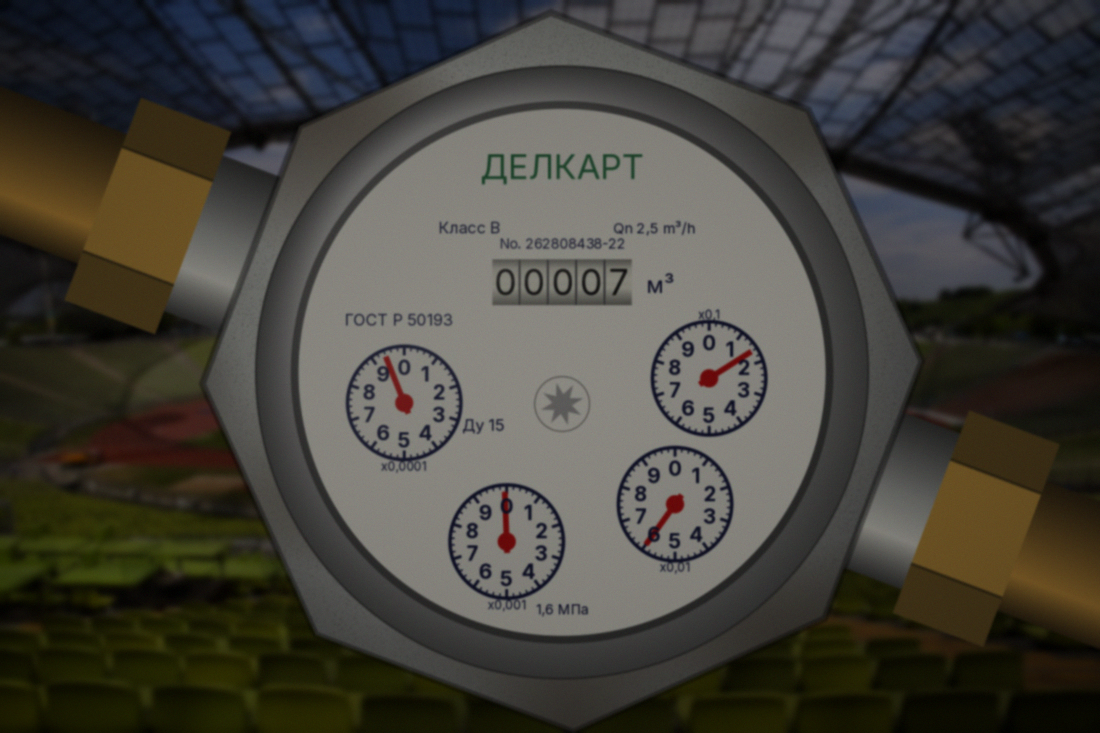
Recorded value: 7.1599 m³
